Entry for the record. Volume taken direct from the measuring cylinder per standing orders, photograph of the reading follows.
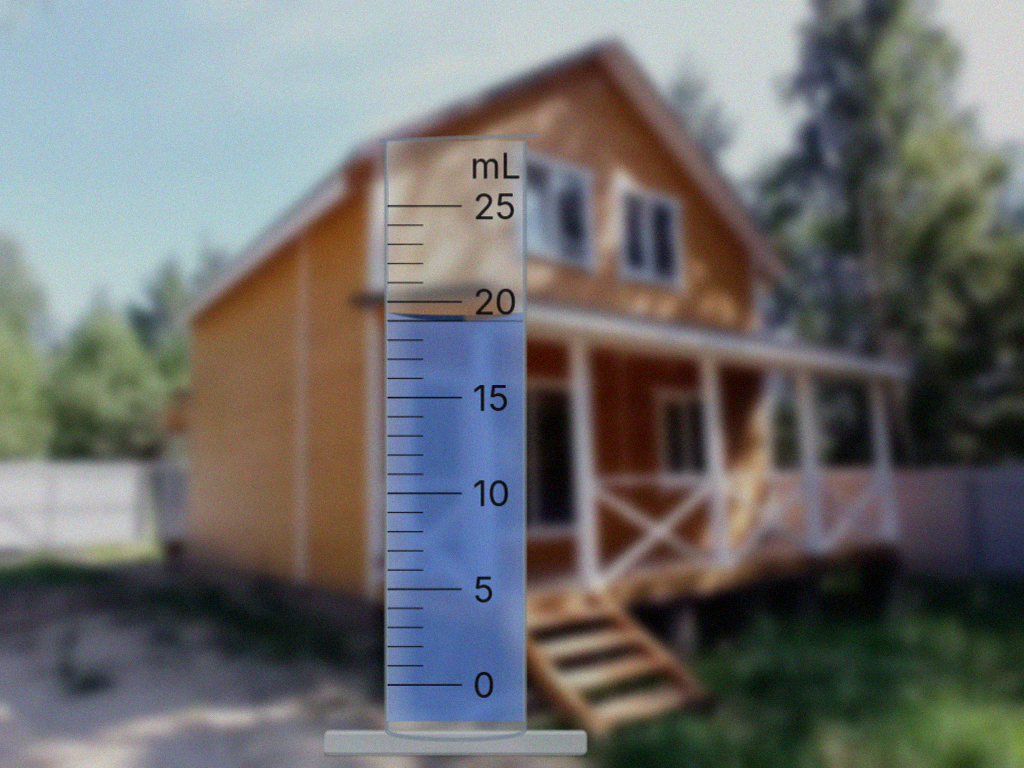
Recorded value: 19 mL
